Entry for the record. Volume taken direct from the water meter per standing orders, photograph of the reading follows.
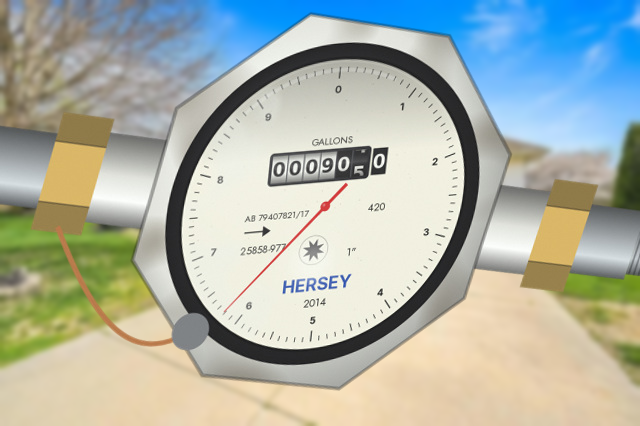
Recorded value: 9046.2 gal
